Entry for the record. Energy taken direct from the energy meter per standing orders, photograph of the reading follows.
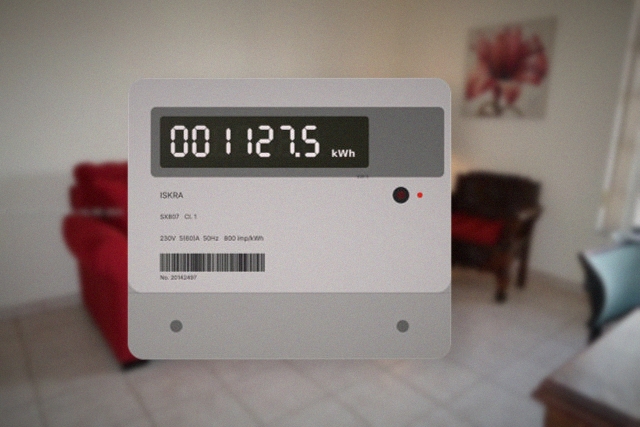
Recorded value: 1127.5 kWh
